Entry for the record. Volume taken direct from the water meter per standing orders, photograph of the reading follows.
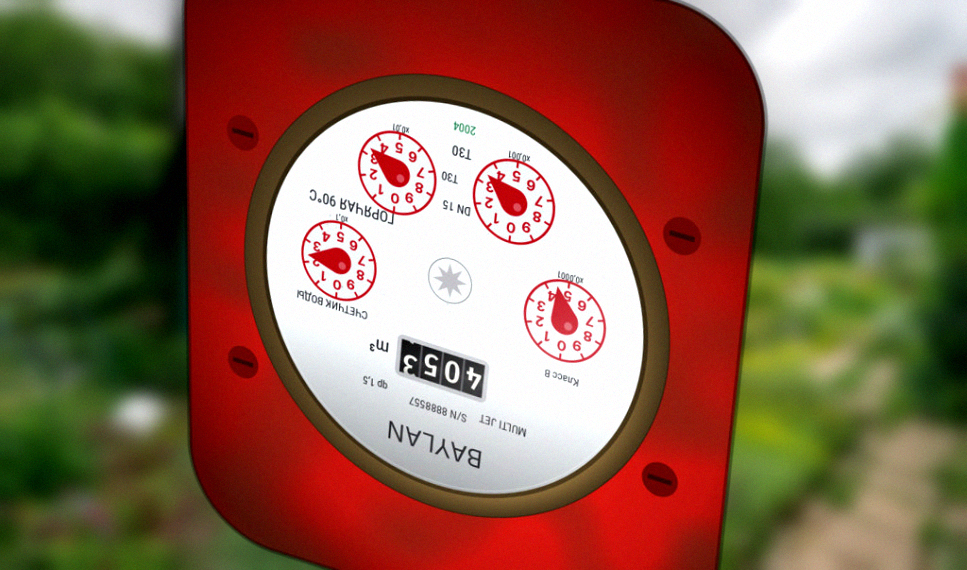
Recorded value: 4053.2334 m³
